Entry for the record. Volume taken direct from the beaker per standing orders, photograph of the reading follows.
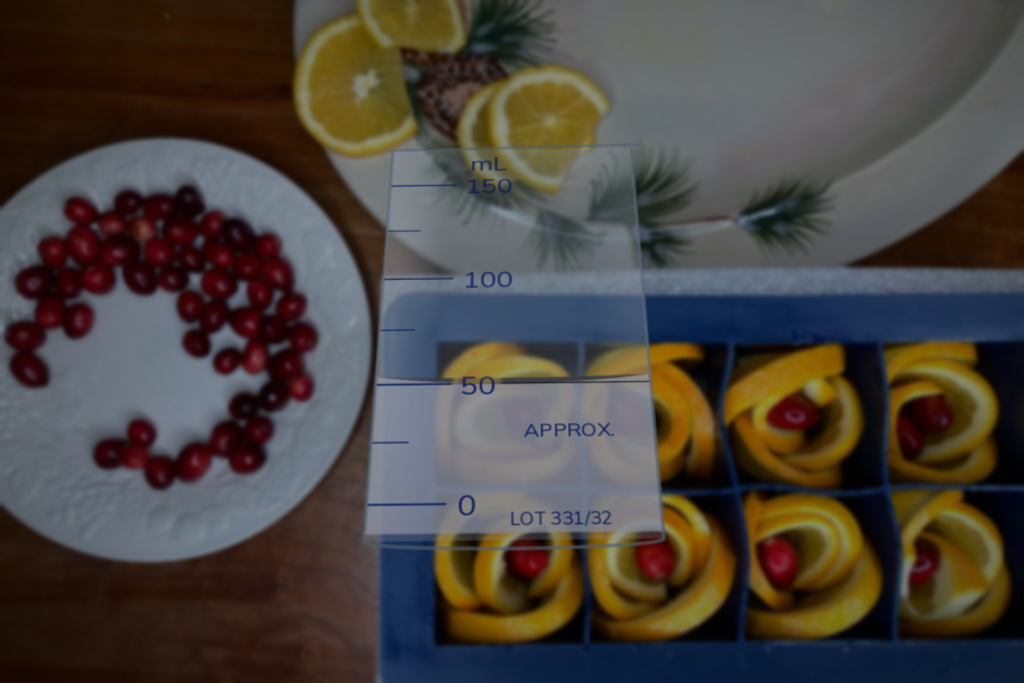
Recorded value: 50 mL
